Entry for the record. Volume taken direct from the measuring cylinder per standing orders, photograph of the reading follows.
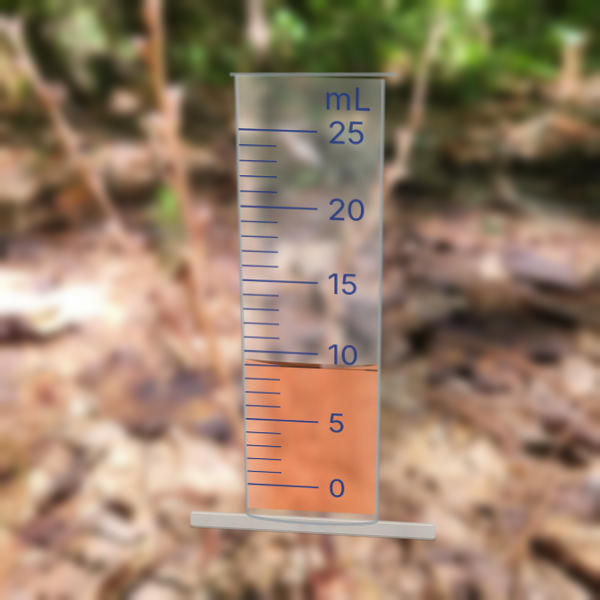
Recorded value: 9 mL
